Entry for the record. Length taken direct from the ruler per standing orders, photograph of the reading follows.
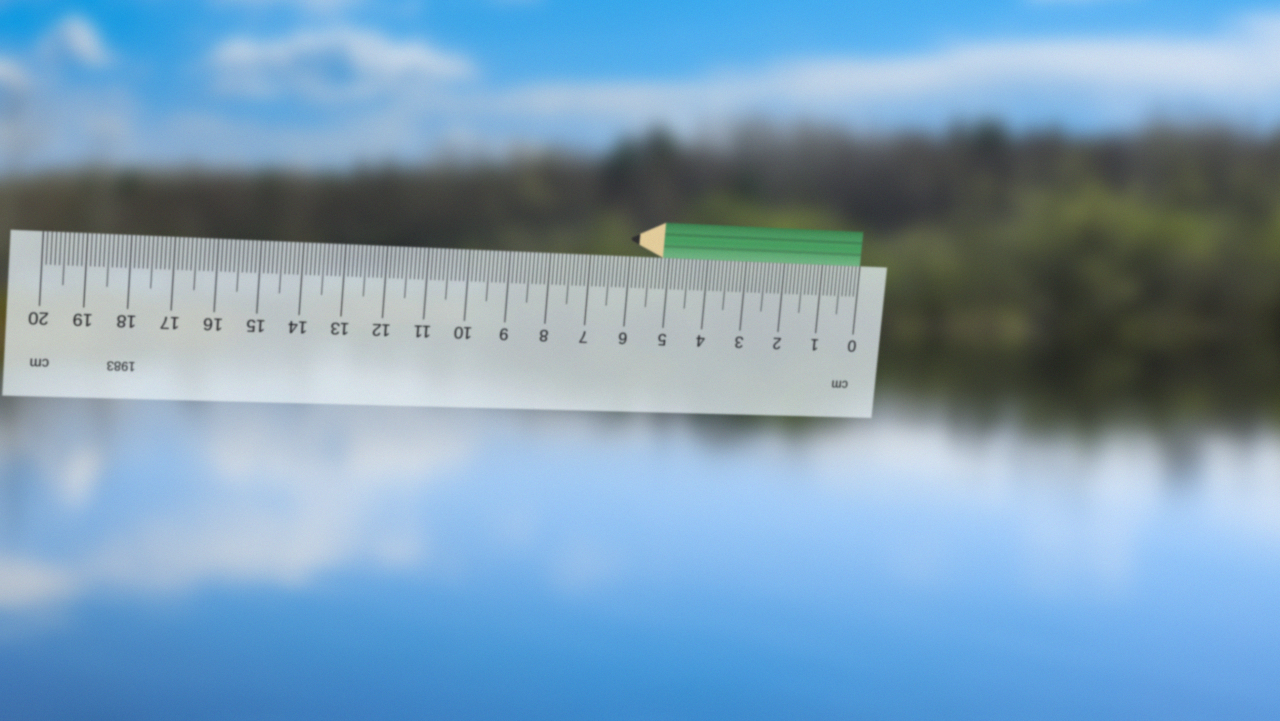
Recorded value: 6 cm
